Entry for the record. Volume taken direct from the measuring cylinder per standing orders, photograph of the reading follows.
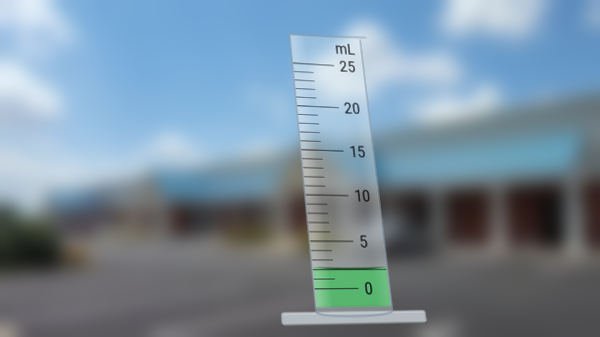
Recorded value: 2 mL
